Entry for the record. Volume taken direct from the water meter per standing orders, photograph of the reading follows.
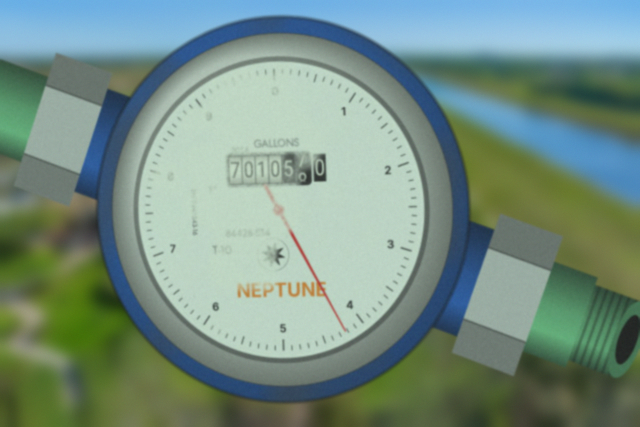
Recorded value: 7010574.2 gal
